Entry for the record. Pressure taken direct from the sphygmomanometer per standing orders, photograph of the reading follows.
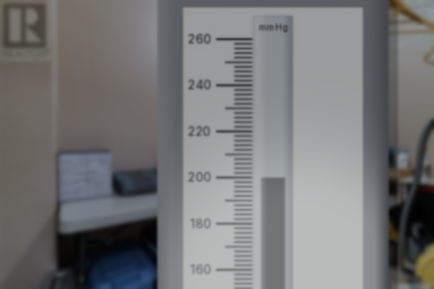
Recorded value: 200 mmHg
